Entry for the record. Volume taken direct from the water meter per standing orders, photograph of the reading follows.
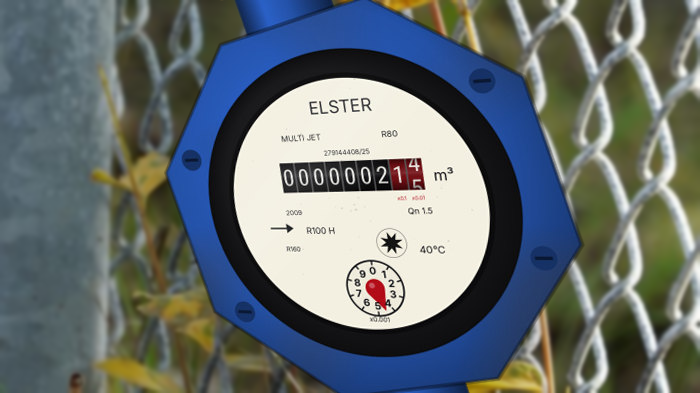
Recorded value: 2.144 m³
